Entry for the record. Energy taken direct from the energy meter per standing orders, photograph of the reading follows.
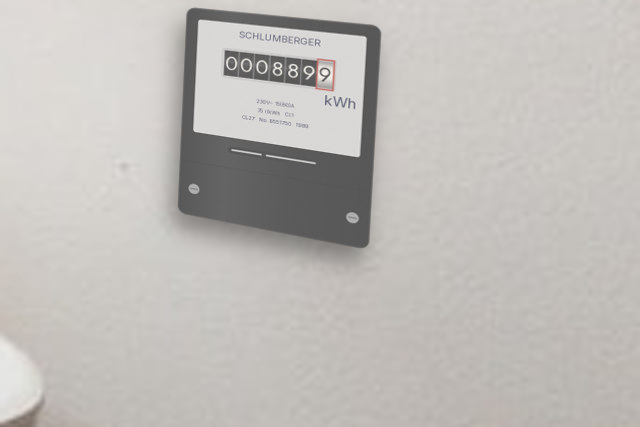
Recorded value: 889.9 kWh
